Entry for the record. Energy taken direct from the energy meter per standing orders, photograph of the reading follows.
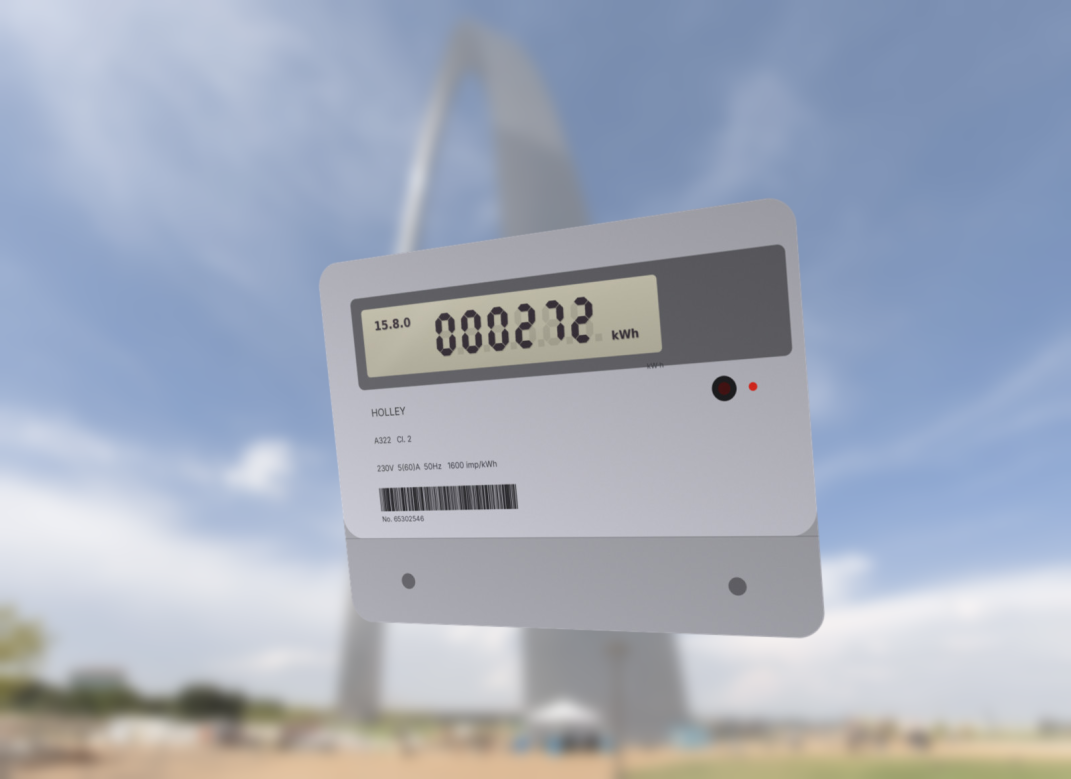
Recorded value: 272 kWh
